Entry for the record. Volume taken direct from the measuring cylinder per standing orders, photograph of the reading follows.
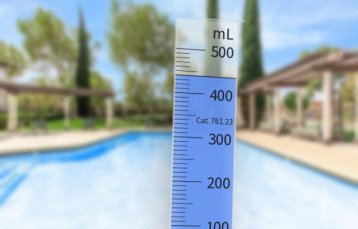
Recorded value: 440 mL
